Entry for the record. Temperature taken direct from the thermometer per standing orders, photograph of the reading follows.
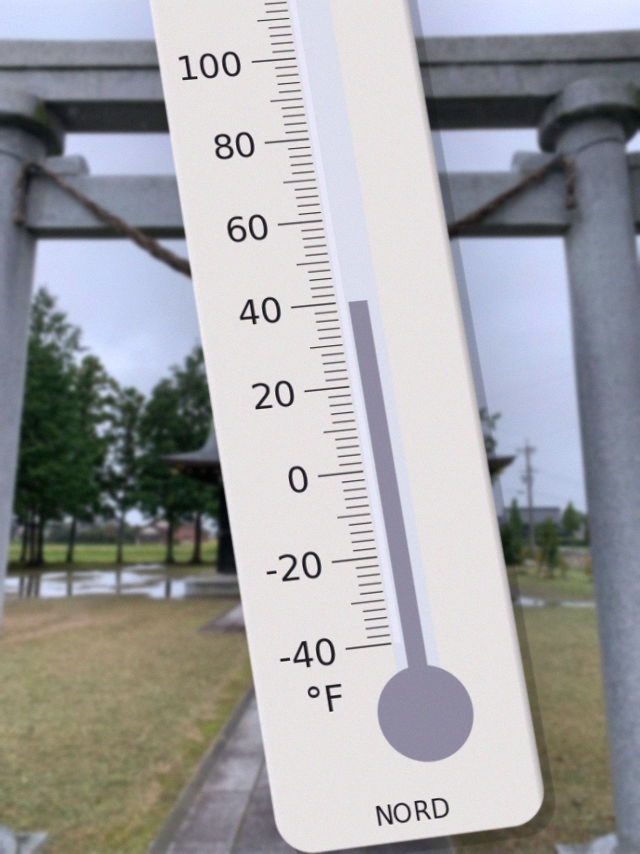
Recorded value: 40 °F
